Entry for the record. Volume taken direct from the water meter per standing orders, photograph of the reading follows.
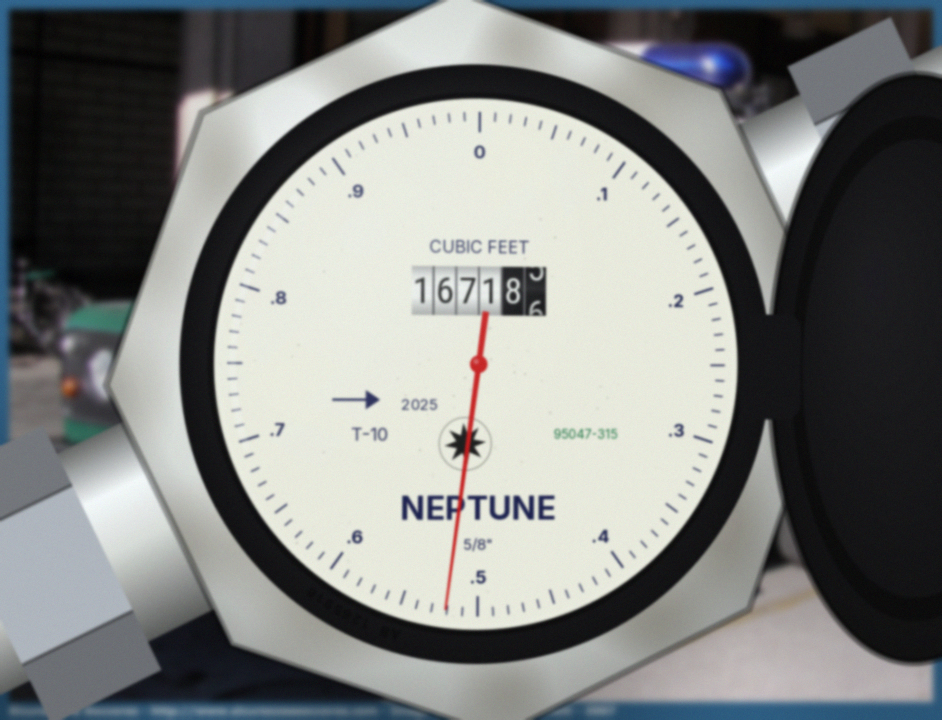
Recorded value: 167185.52 ft³
